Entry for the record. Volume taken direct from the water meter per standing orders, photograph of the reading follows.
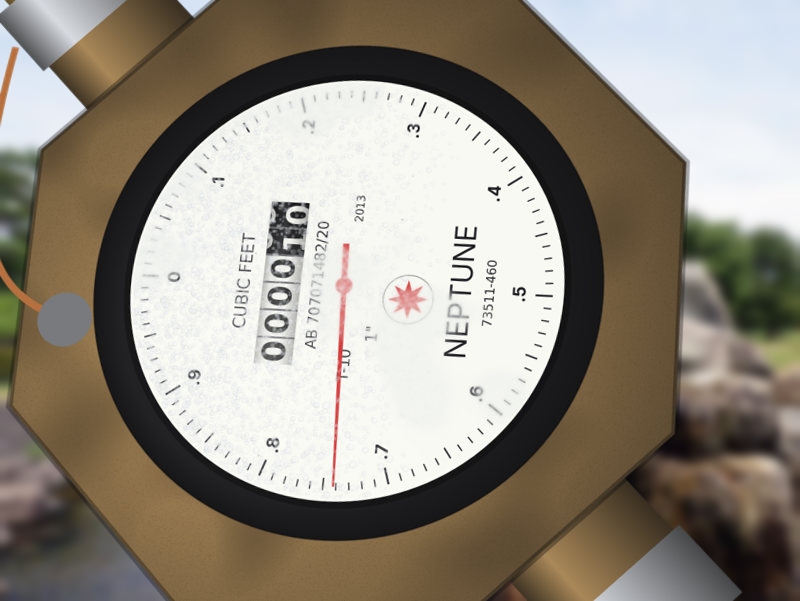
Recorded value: 9.74 ft³
